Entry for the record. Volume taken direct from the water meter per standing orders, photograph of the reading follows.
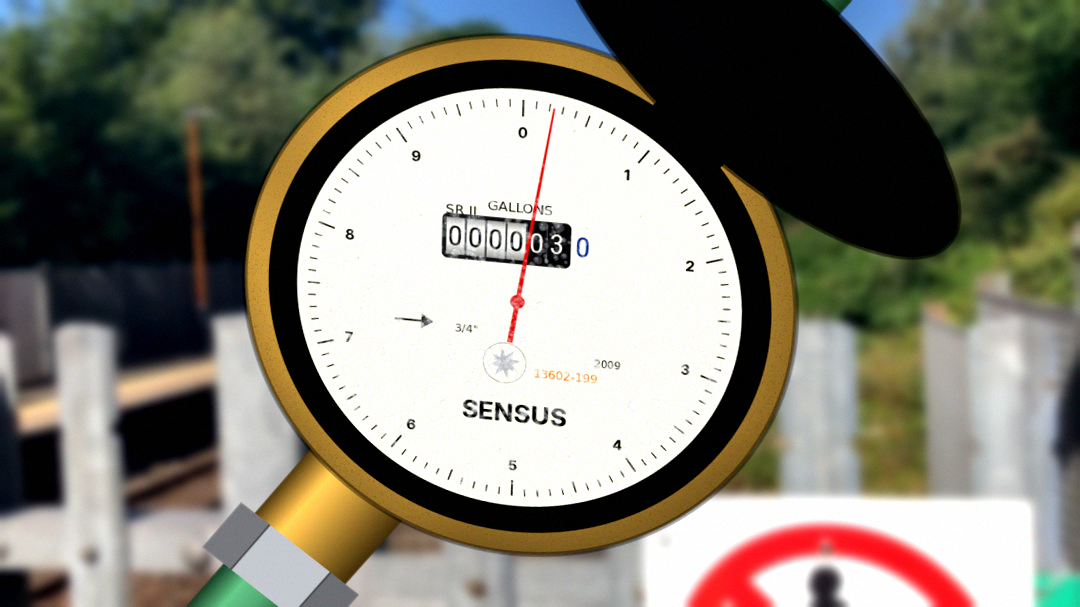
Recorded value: 30.2 gal
